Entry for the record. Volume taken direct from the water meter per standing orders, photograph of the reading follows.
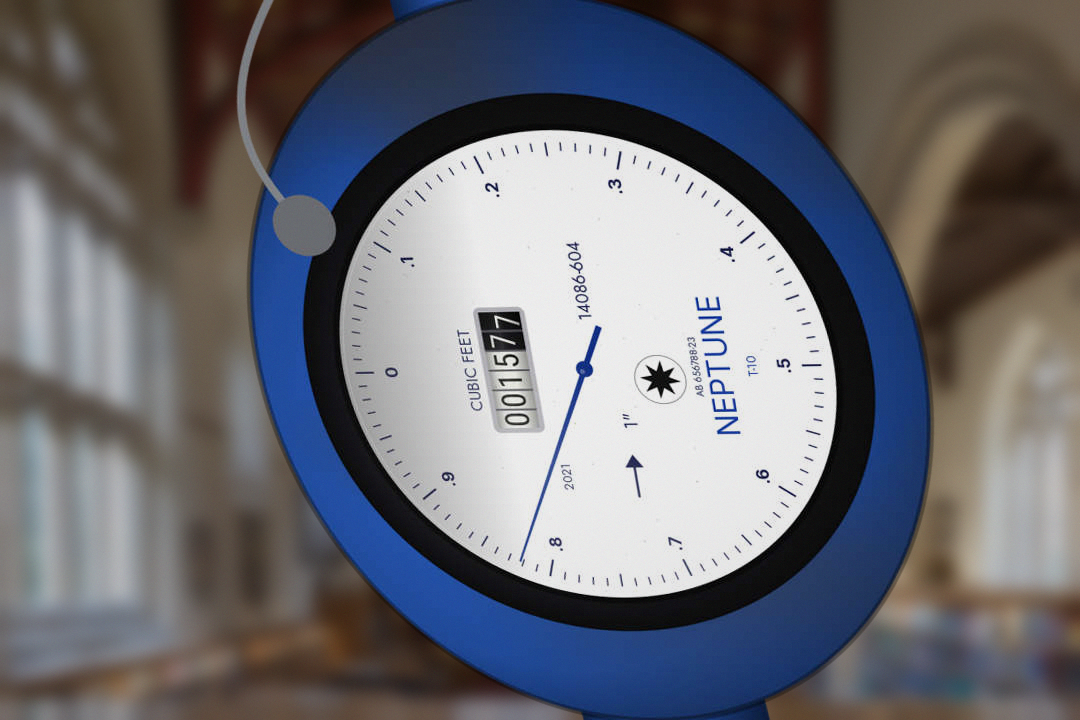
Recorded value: 1576.82 ft³
